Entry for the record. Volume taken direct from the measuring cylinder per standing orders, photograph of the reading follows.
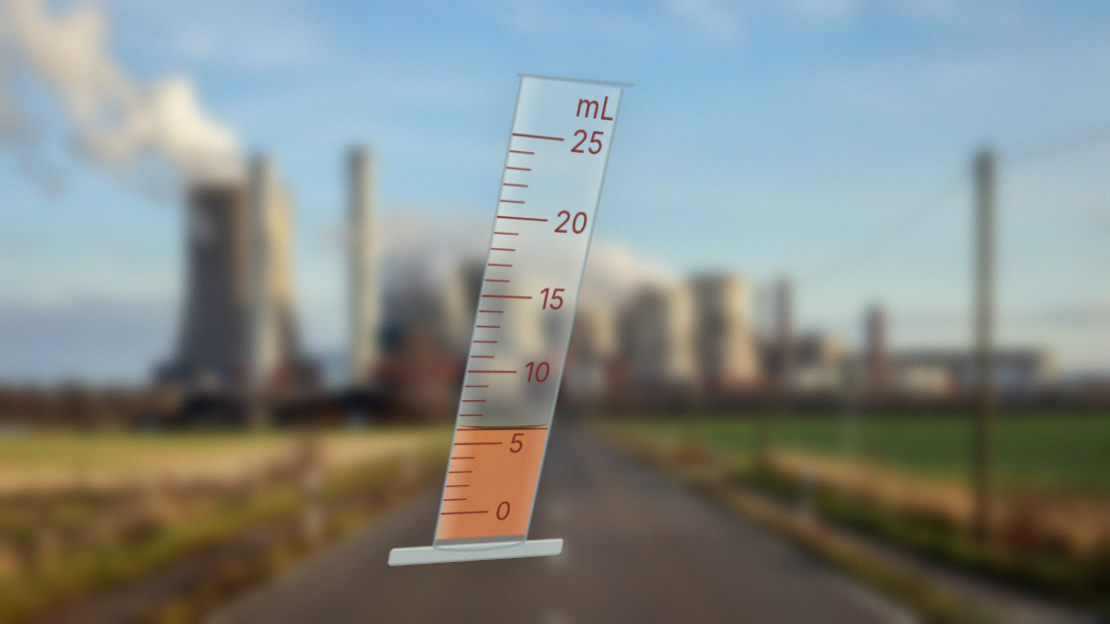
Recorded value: 6 mL
